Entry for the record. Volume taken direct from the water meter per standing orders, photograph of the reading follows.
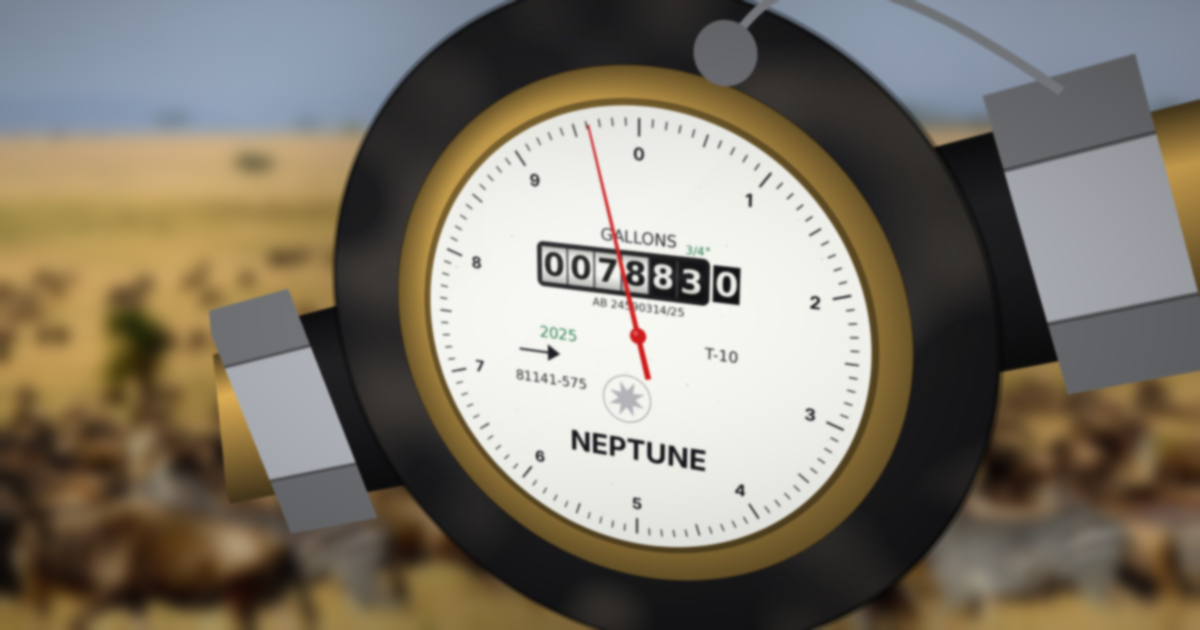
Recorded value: 78829.6 gal
